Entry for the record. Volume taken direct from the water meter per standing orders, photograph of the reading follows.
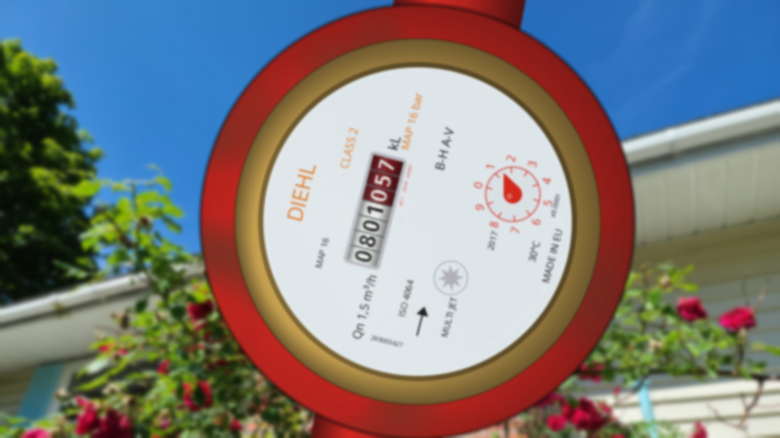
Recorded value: 801.0571 kL
